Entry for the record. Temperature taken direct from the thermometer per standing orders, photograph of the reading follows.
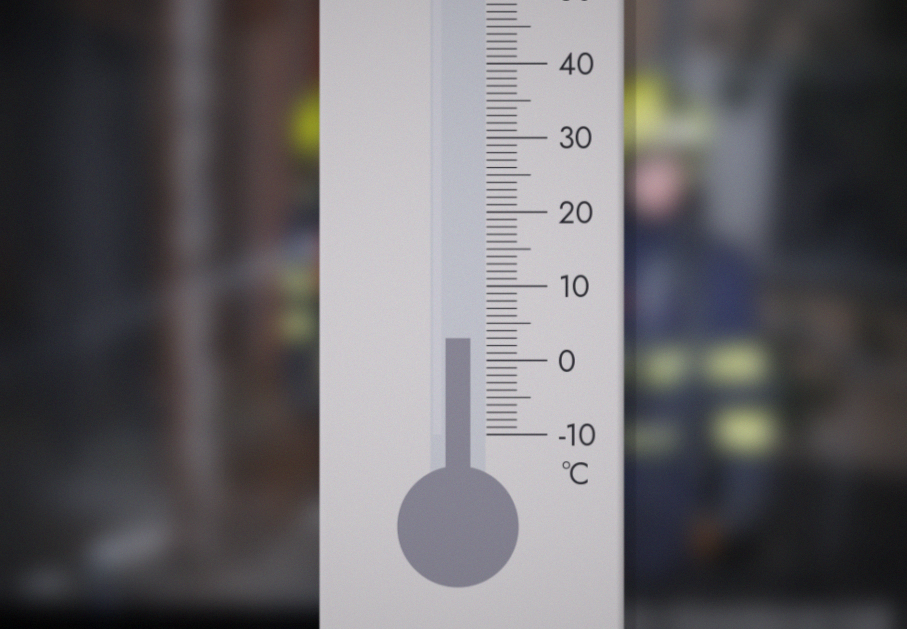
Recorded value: 3 °C
